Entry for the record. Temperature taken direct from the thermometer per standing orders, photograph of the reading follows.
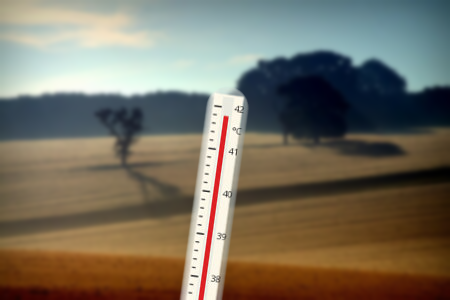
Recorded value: 41.8 °C
